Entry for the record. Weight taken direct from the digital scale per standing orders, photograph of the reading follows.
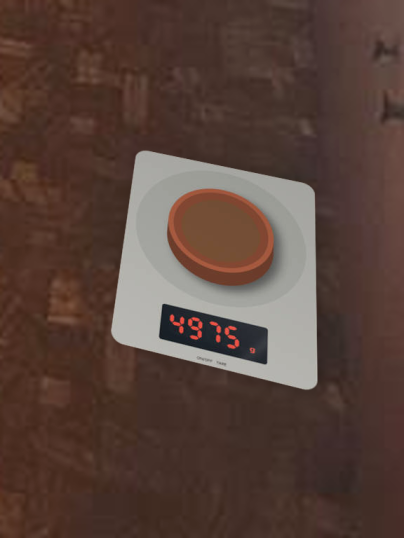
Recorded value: 4975 g
